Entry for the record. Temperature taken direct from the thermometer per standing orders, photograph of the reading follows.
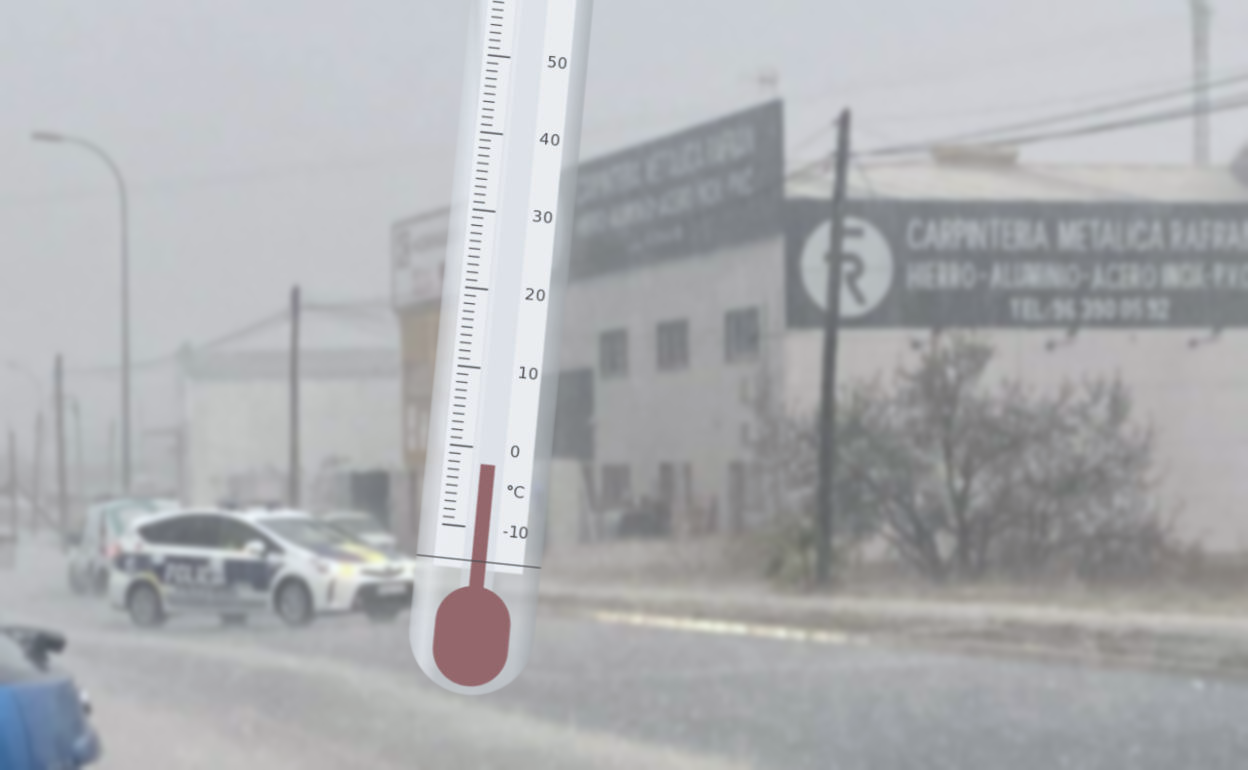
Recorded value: -2 °C
